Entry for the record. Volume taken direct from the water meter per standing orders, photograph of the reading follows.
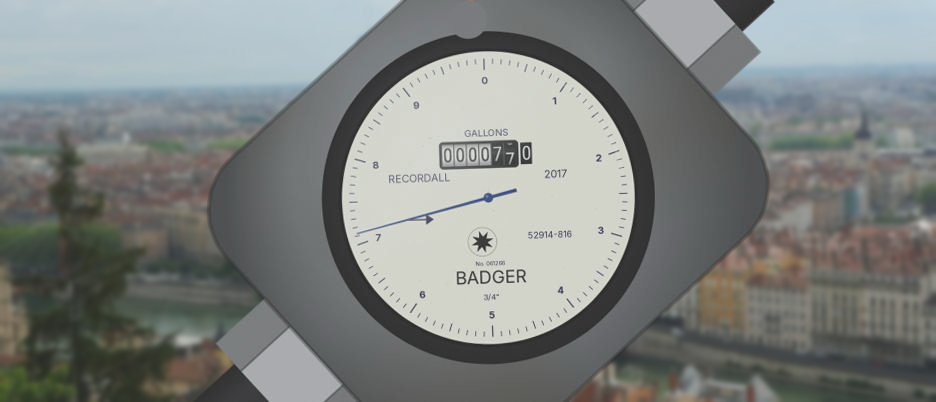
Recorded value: 767.1 gal
